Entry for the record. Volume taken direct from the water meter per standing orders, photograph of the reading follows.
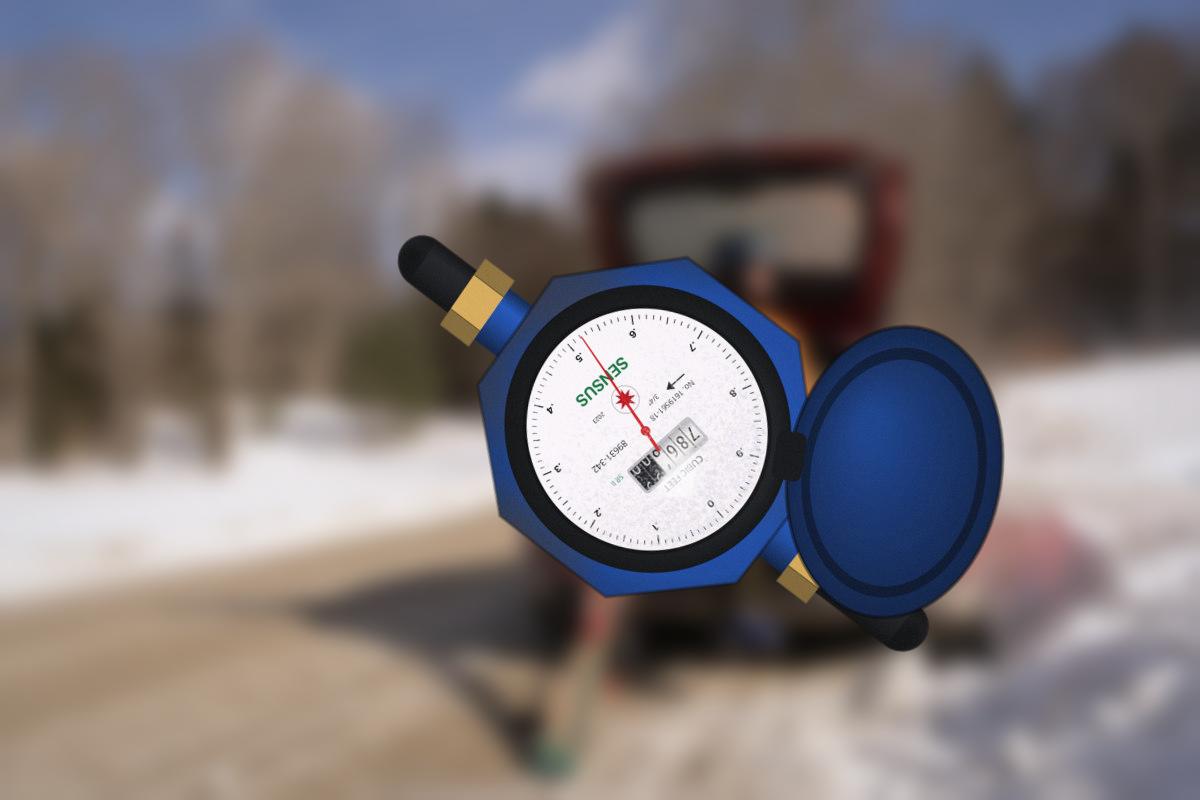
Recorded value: 786799.52 ft³
